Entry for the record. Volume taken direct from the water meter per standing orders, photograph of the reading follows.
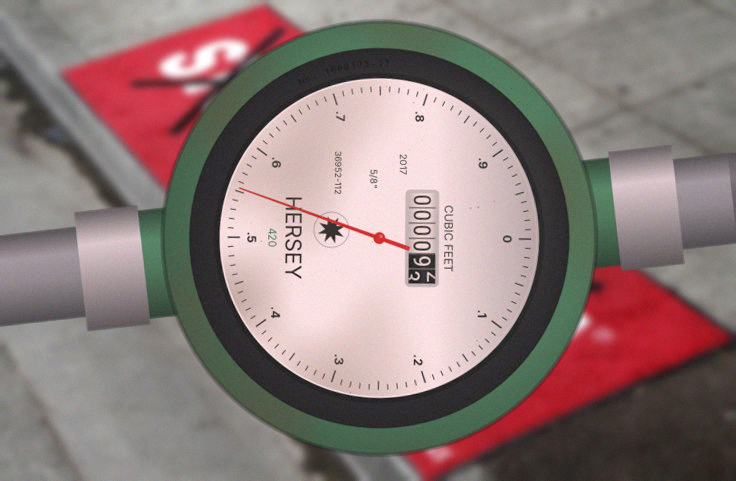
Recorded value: 92.55 ft³
